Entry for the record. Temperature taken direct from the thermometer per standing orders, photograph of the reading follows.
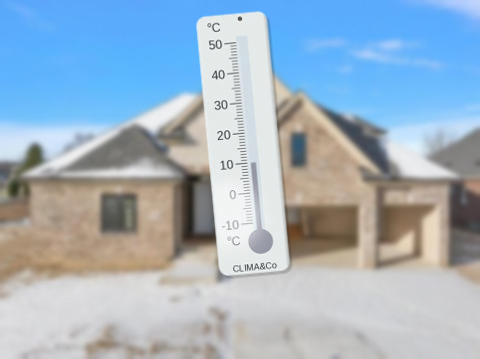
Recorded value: 10 °C
